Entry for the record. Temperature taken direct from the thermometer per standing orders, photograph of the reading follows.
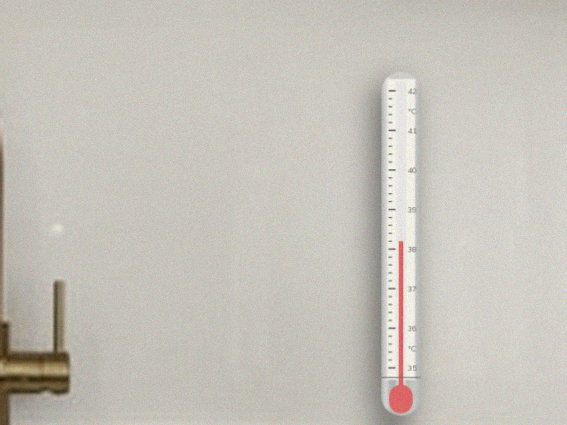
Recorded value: 38.2 °C
